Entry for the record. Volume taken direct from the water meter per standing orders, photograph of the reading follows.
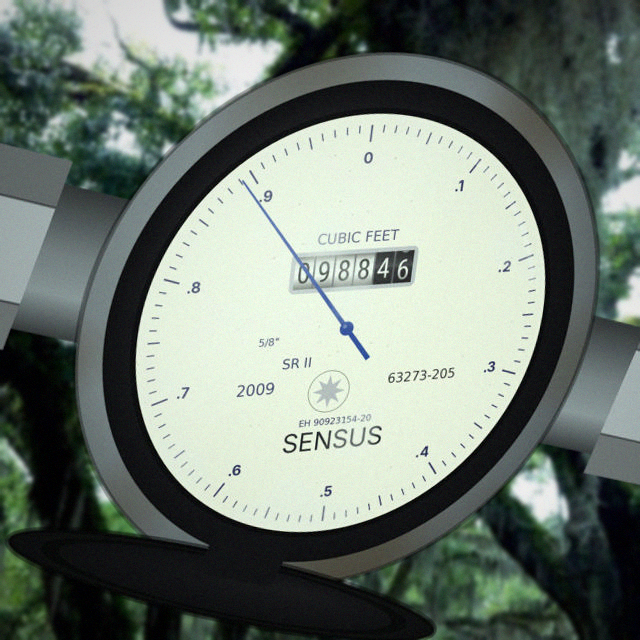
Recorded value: 98845.89 ft³
